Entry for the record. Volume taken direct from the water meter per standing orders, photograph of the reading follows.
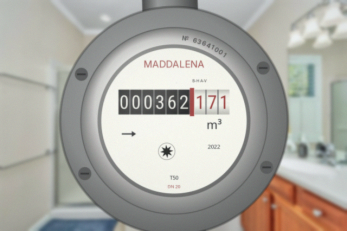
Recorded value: 362.171 m³
